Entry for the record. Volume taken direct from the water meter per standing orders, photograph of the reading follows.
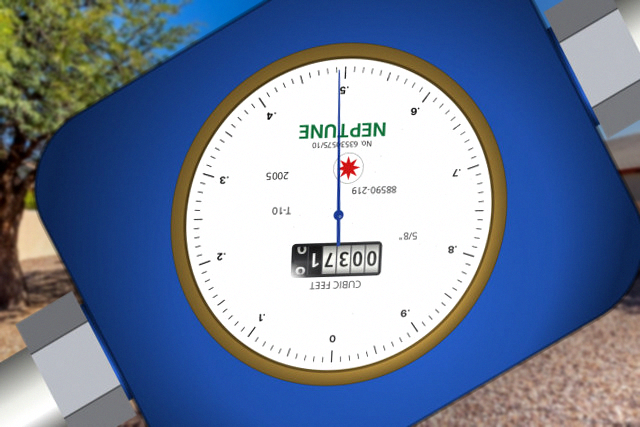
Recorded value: 3718.49 ft³
